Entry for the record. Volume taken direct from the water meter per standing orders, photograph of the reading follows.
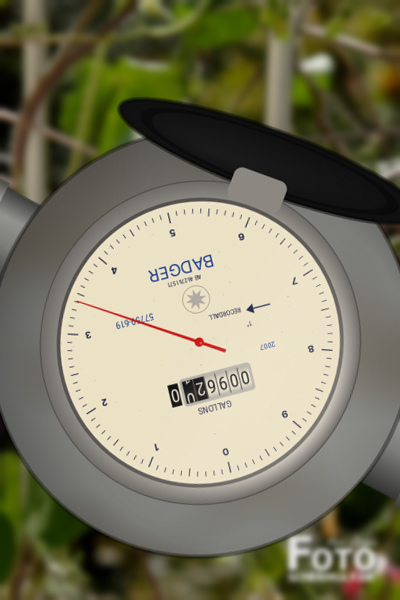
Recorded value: 96203.4 gal
